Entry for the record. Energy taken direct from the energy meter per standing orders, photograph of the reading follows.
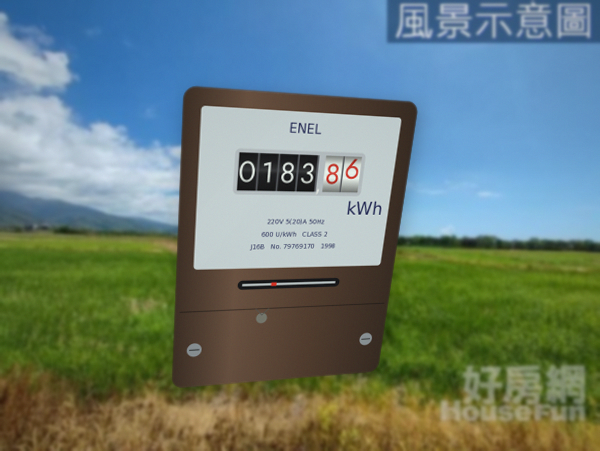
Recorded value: 183.86 kWh
